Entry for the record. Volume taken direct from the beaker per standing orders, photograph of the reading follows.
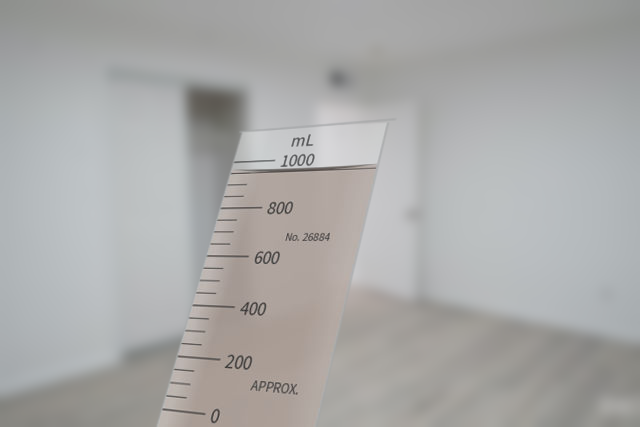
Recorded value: 950 mL
